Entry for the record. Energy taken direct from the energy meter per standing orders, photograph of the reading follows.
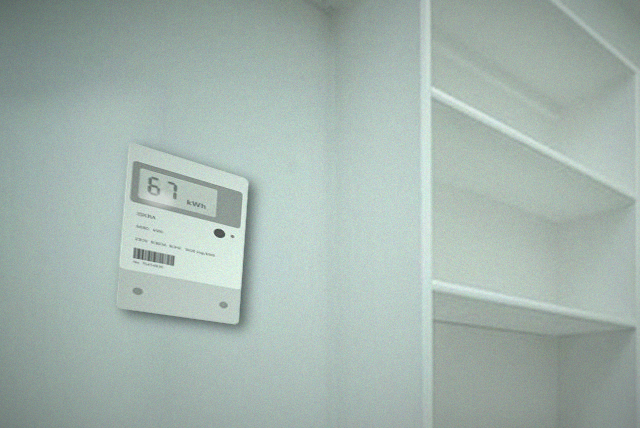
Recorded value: 67 kWh
